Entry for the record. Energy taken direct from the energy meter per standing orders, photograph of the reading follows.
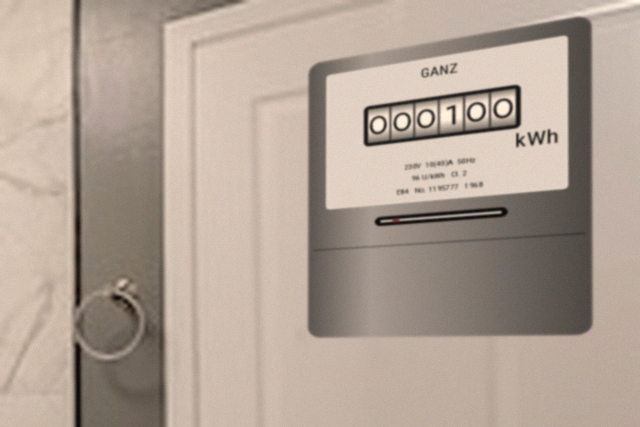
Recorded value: 100 kWh
